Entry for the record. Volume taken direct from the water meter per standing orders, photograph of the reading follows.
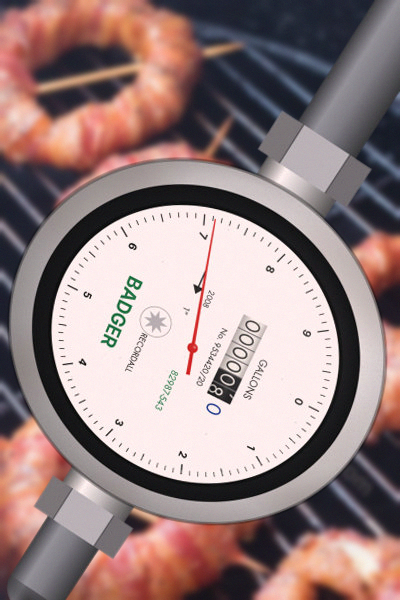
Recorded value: 77.1 gal
